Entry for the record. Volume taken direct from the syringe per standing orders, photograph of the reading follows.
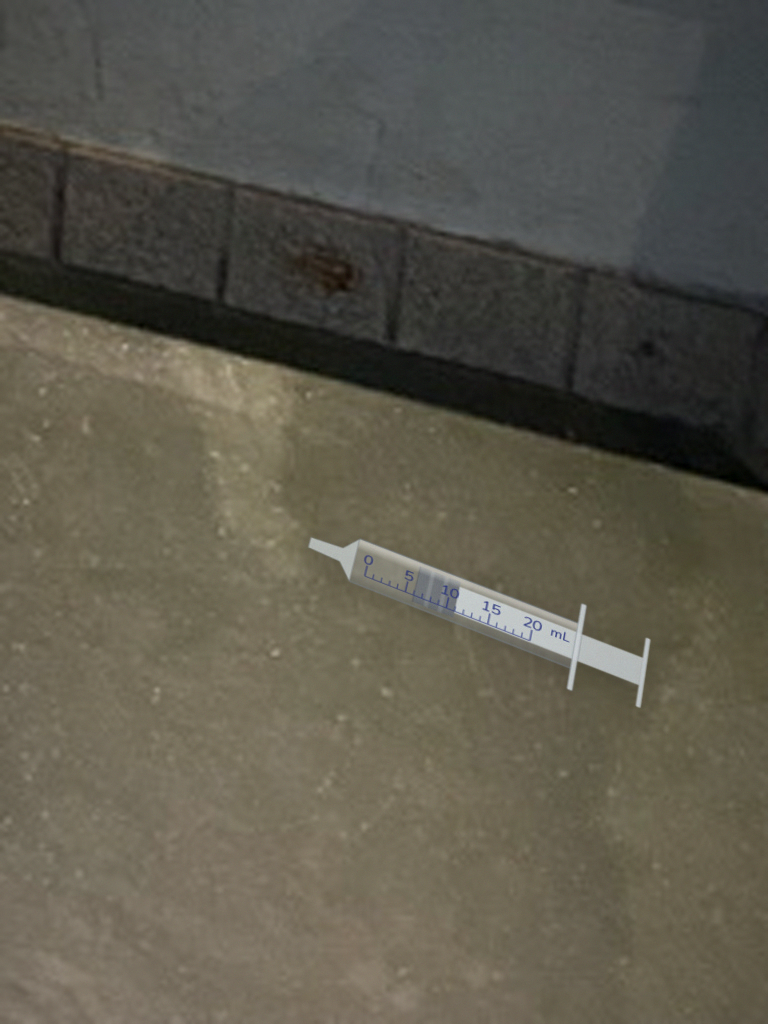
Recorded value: 6 mL
